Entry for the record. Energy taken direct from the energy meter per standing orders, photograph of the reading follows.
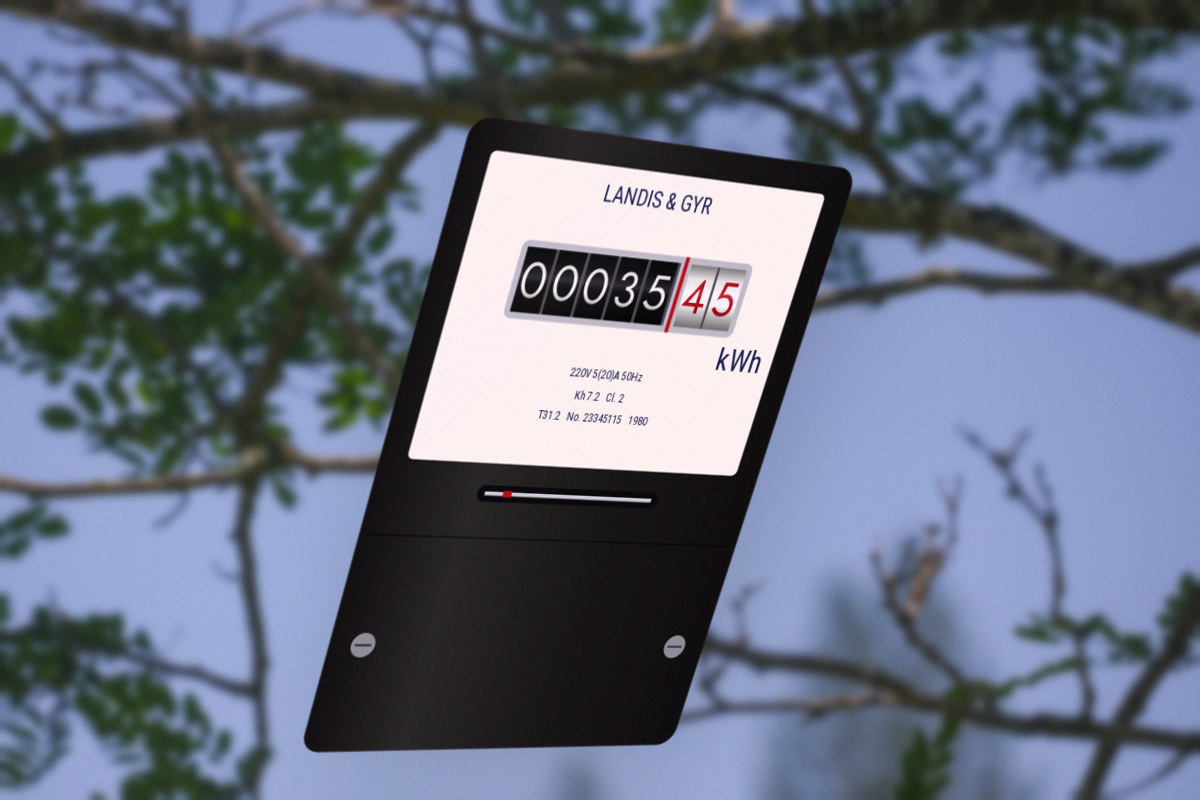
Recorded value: 35.45 kWh
